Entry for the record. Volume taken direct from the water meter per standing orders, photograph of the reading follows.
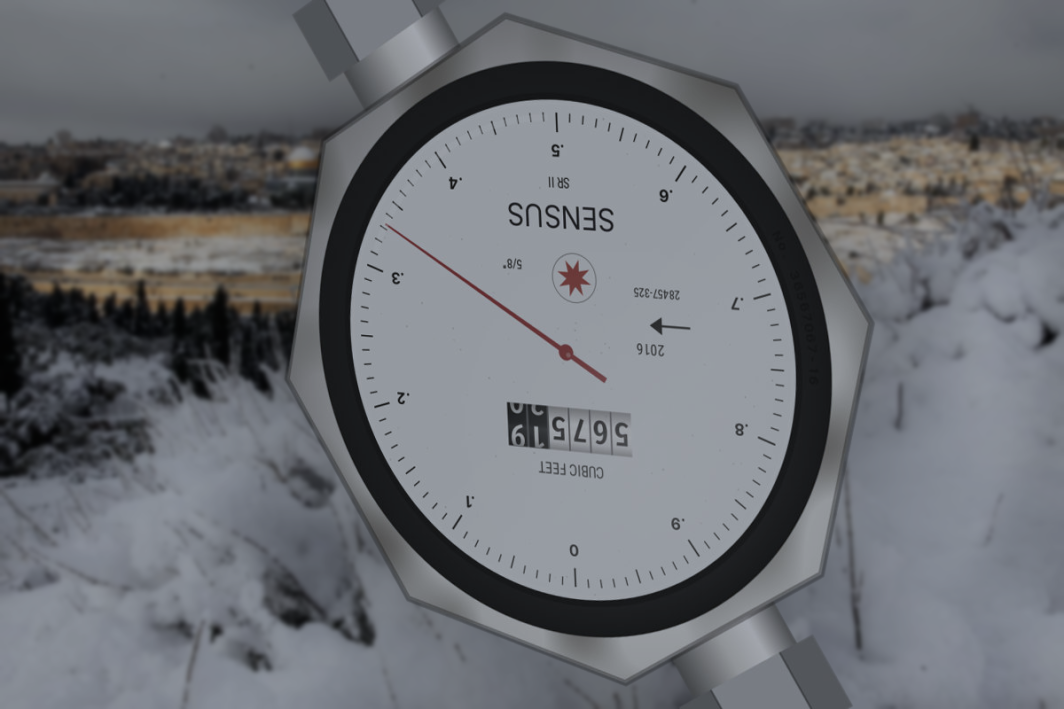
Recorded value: 567519.33 ft³
